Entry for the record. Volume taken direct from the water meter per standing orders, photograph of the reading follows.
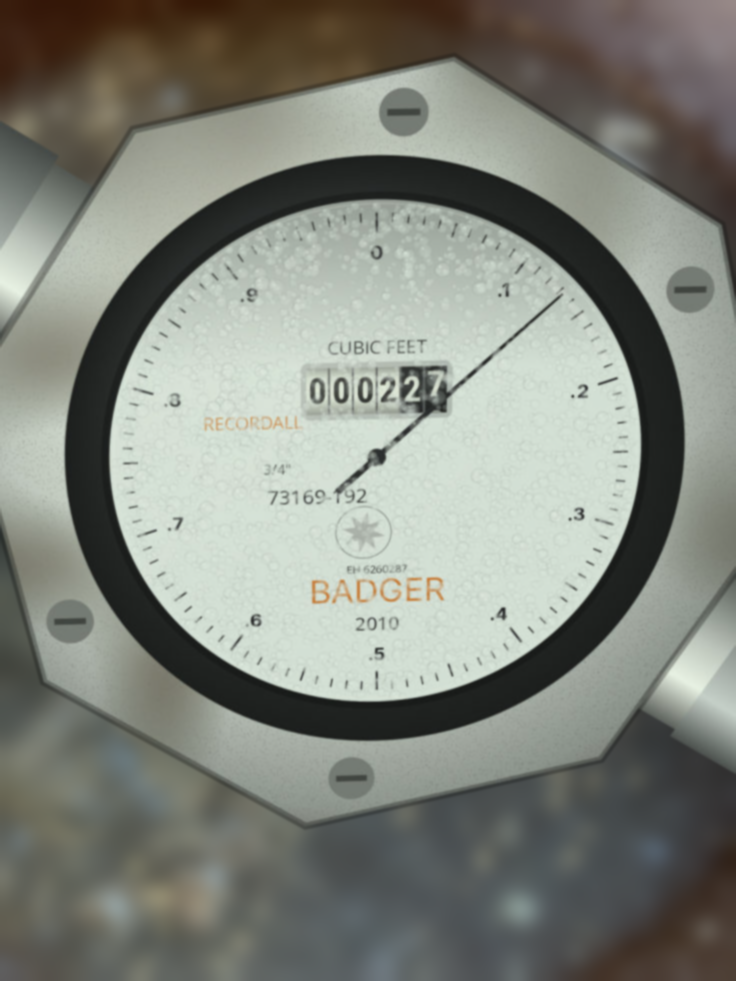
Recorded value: 227.13 ft³
